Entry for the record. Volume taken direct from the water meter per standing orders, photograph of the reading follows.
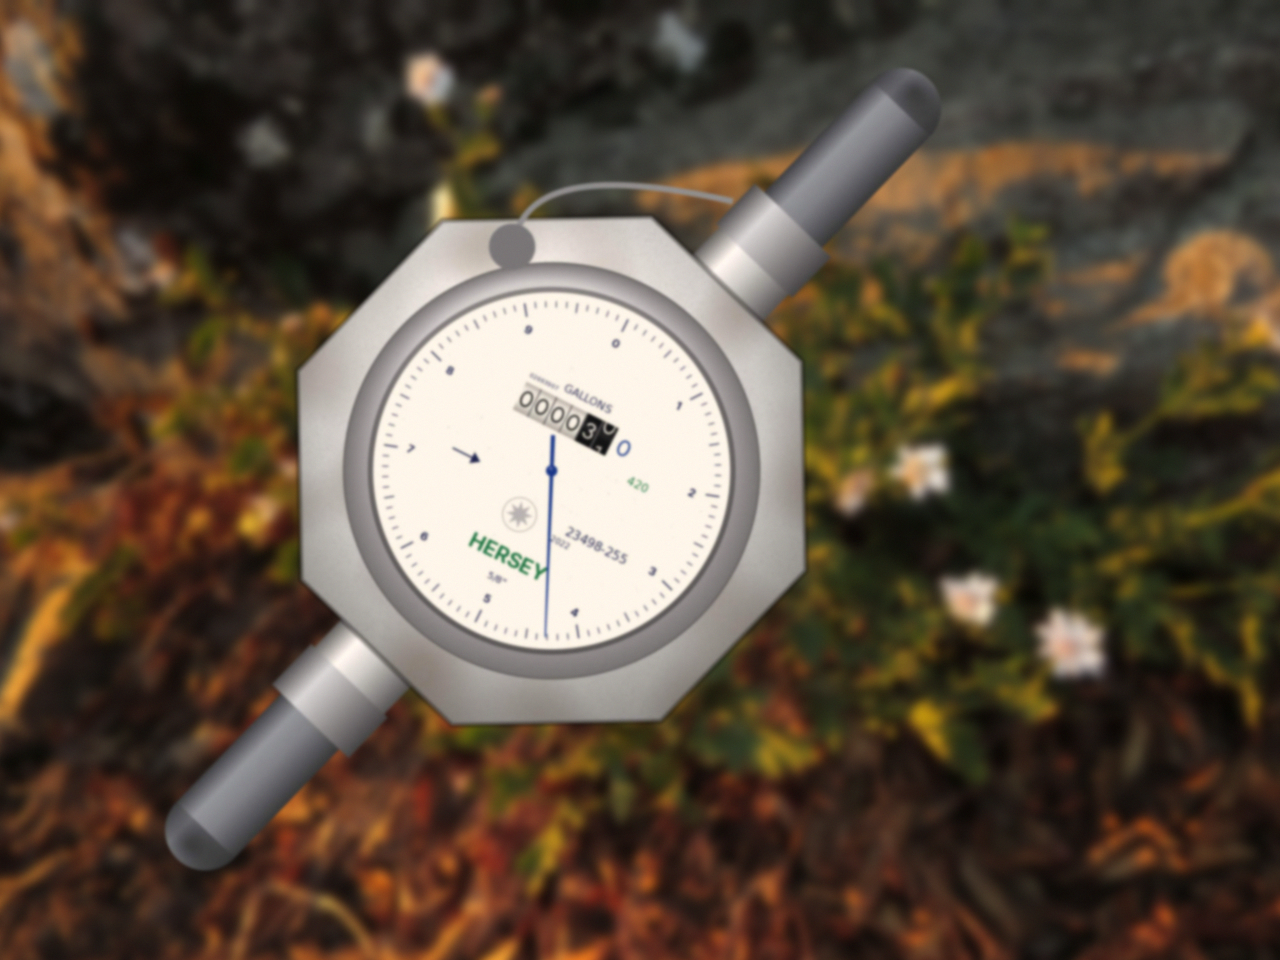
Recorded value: 304.3 gal
